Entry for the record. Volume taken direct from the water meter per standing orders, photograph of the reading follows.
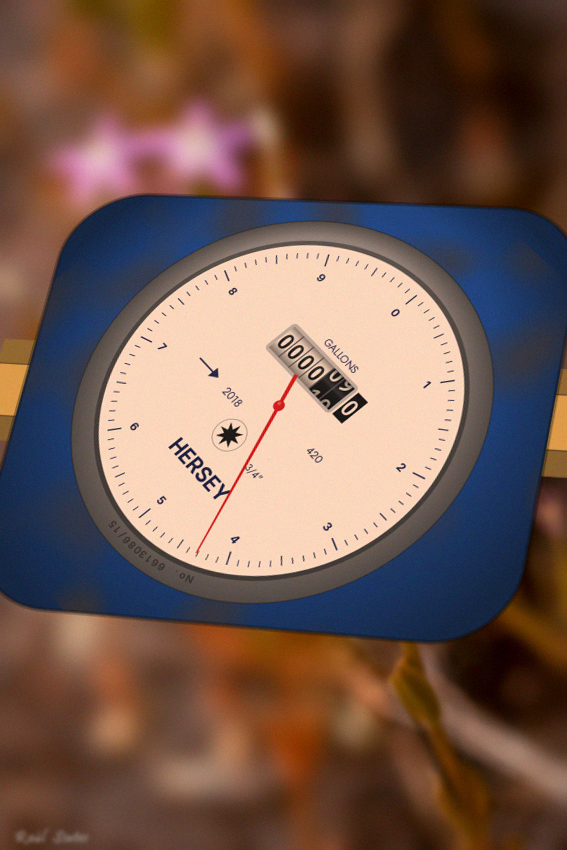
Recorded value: 94.3 gal
